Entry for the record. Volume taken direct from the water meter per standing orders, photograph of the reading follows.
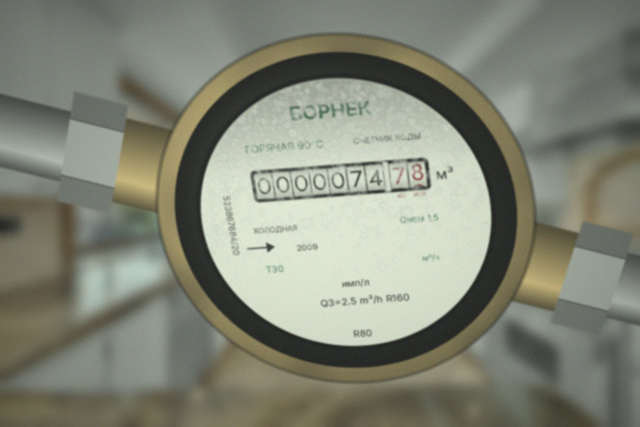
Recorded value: 74.78 m³
